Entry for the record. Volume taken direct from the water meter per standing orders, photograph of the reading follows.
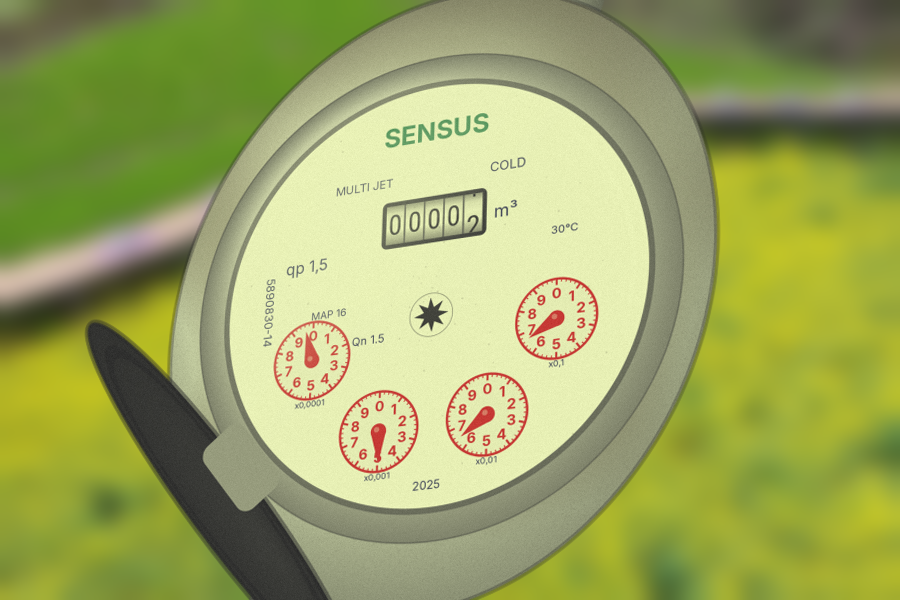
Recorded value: 1.6649 m³
